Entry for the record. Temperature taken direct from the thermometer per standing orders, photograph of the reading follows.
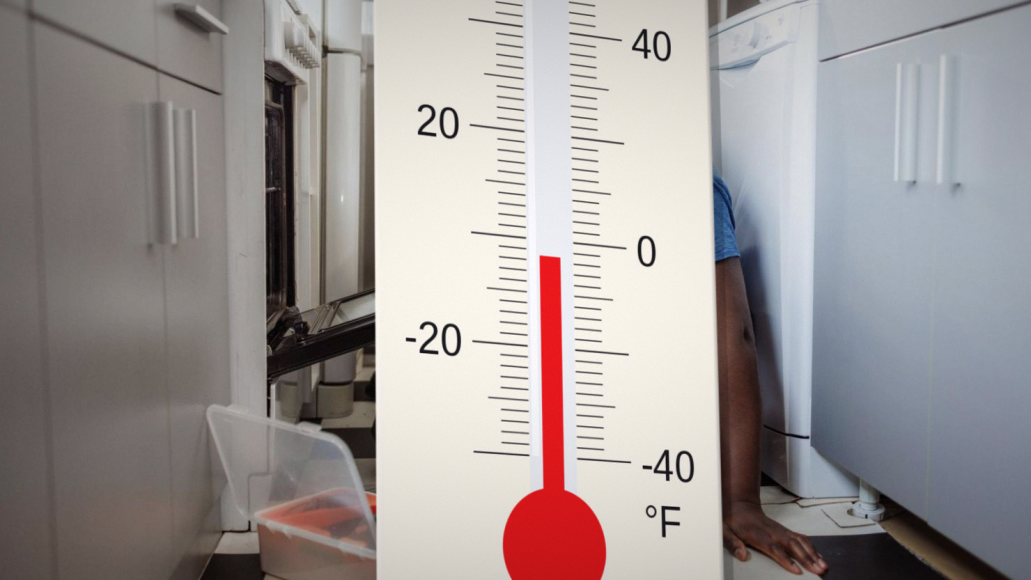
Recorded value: -3 °F
